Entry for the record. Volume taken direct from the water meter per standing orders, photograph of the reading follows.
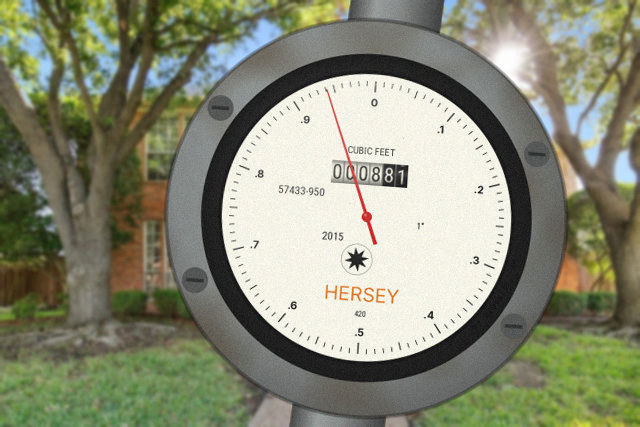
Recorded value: 880.94 ft³
